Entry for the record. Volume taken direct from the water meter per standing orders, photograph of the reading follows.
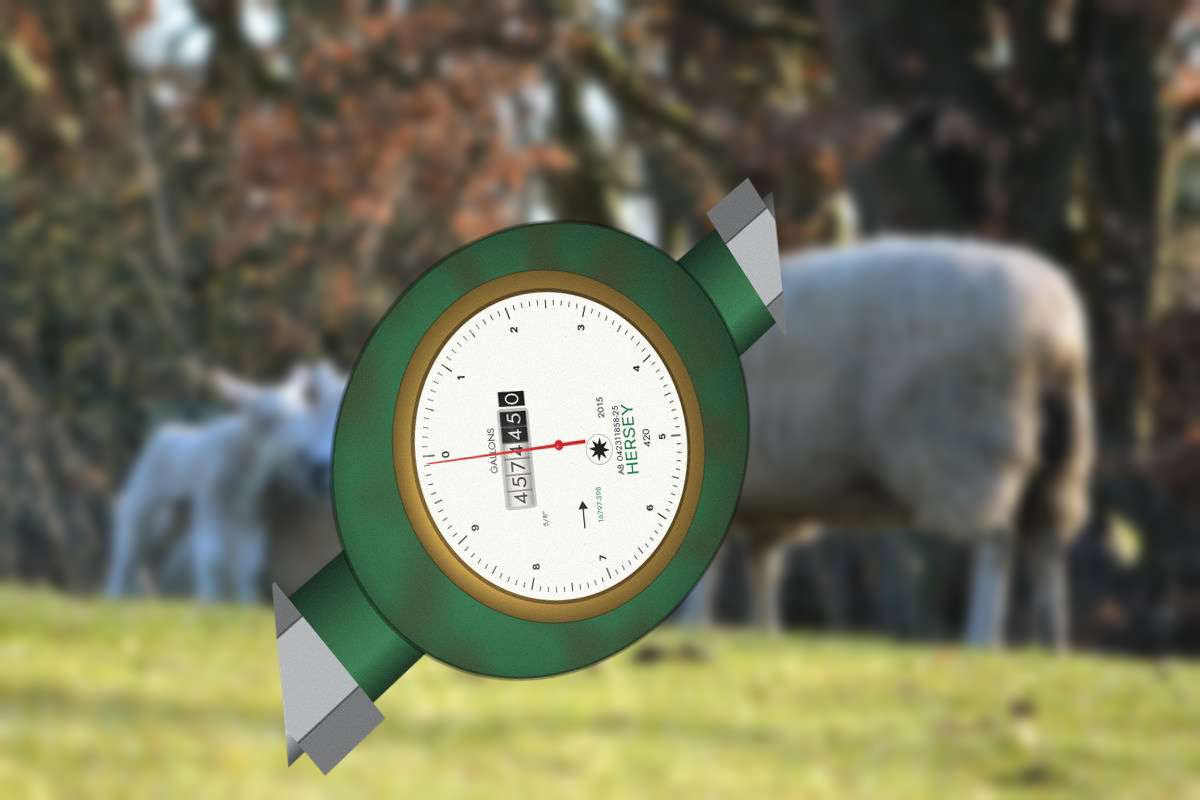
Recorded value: 4574449.9 gal
